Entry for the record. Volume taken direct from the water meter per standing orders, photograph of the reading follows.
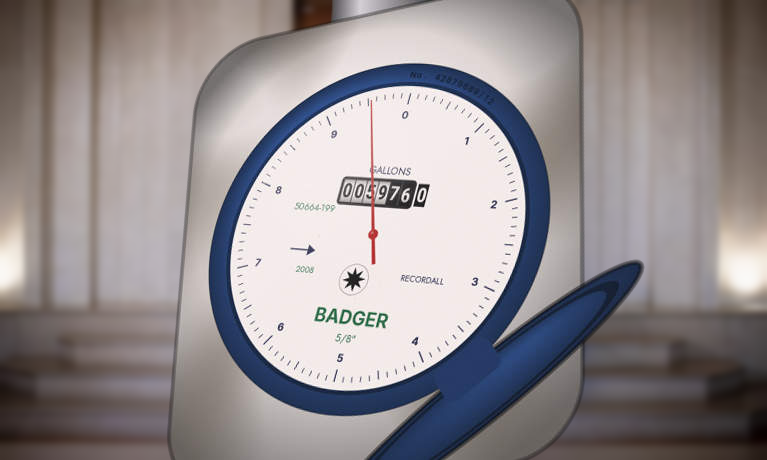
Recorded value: 59759.5 gal
